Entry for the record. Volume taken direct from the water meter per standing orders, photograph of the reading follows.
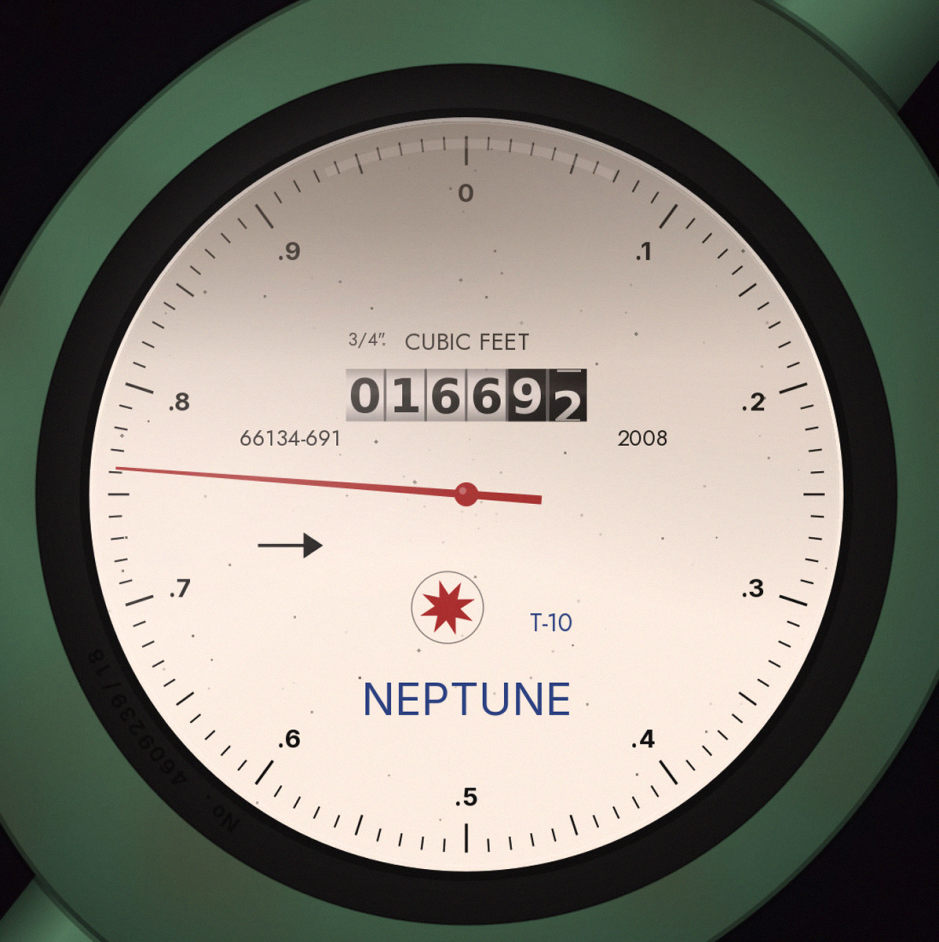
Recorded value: 16691.76 ft³
